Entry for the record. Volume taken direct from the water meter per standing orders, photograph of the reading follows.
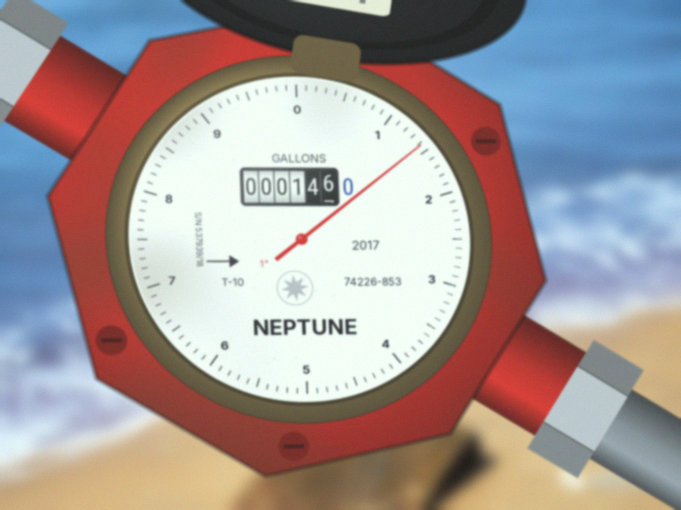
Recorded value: 1461.4 gal
